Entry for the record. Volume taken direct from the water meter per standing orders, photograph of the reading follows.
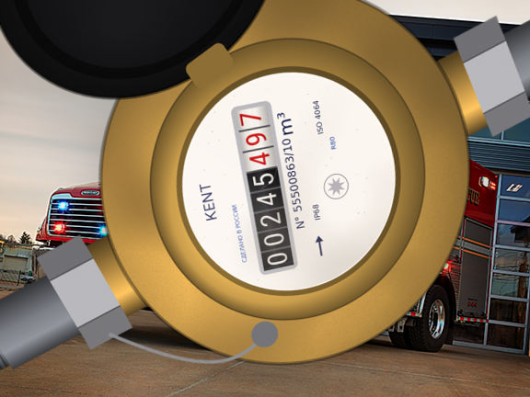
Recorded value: 245.497 m³
